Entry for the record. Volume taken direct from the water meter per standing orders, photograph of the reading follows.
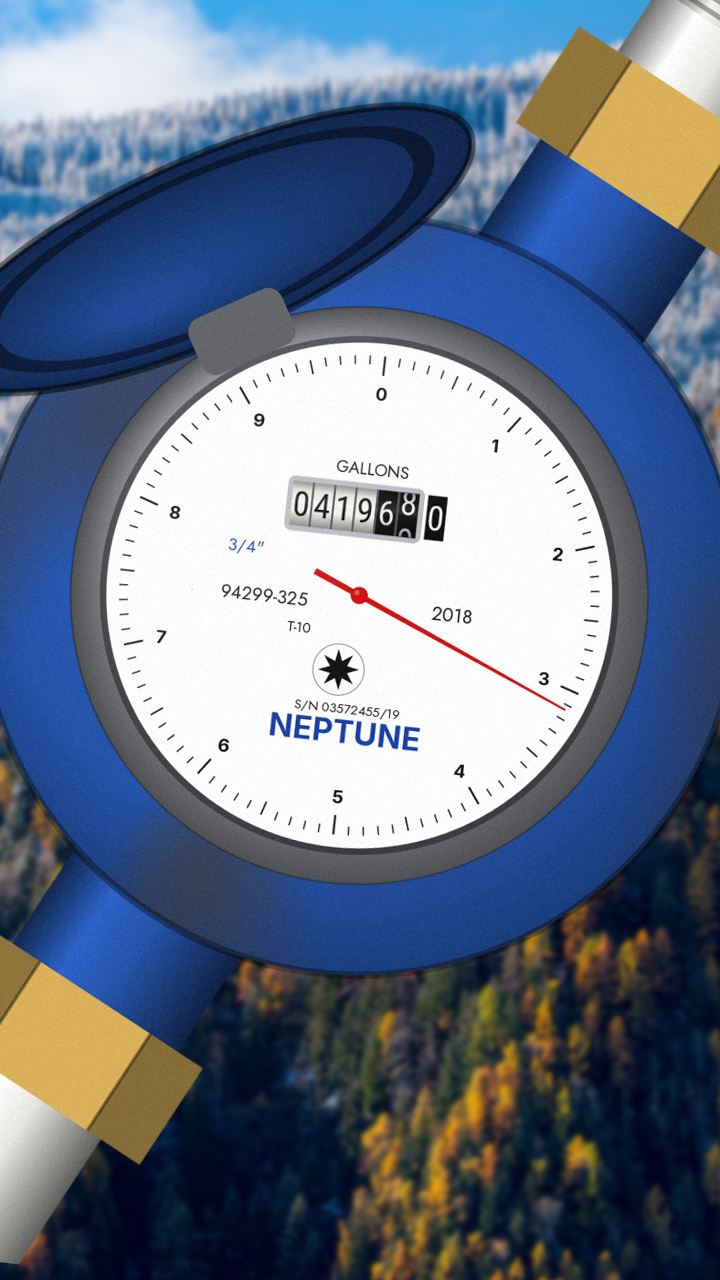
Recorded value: 419683.1 gal
